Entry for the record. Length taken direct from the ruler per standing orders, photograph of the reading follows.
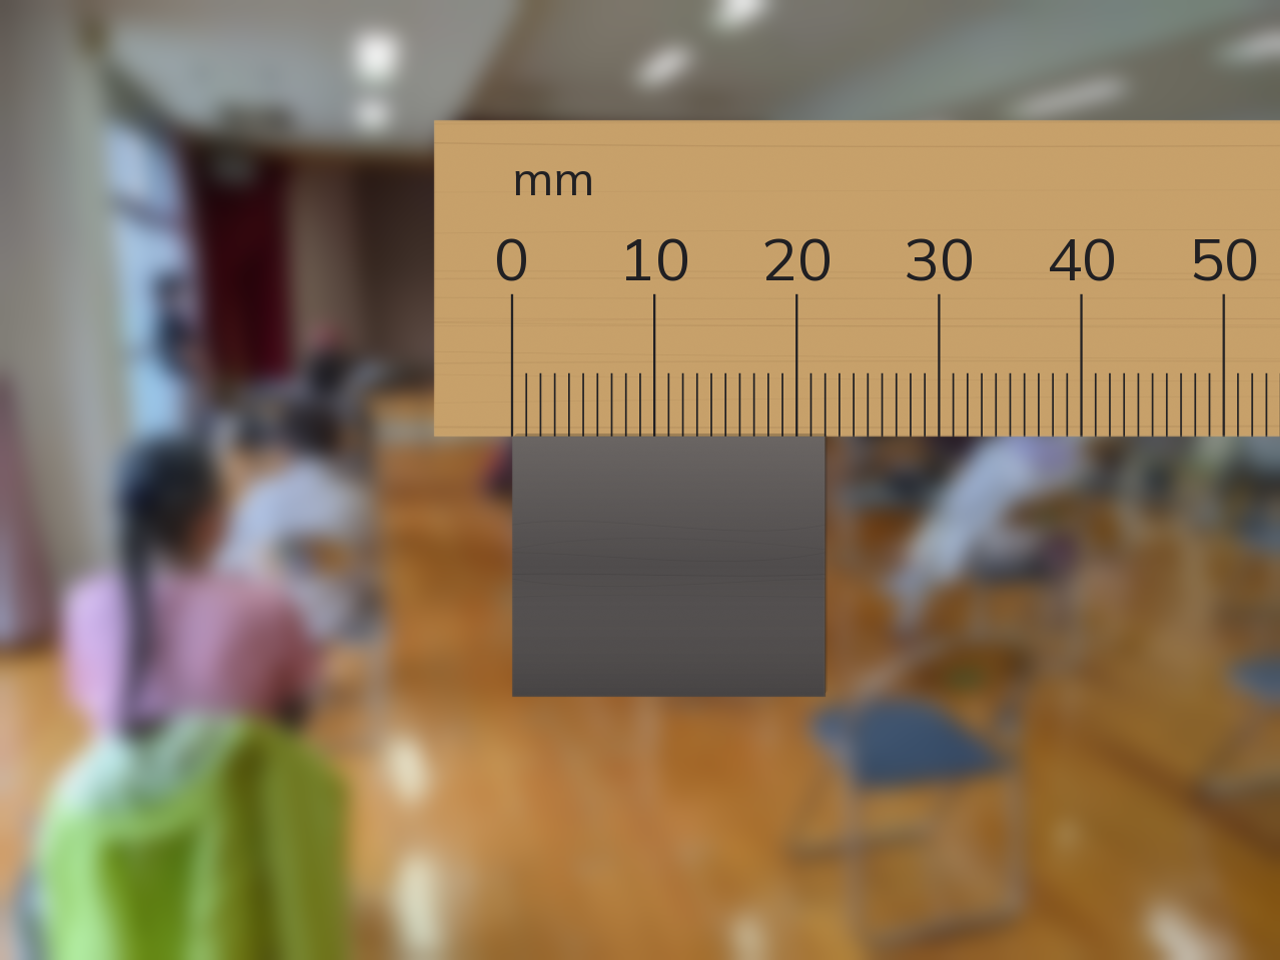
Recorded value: 22 mm
